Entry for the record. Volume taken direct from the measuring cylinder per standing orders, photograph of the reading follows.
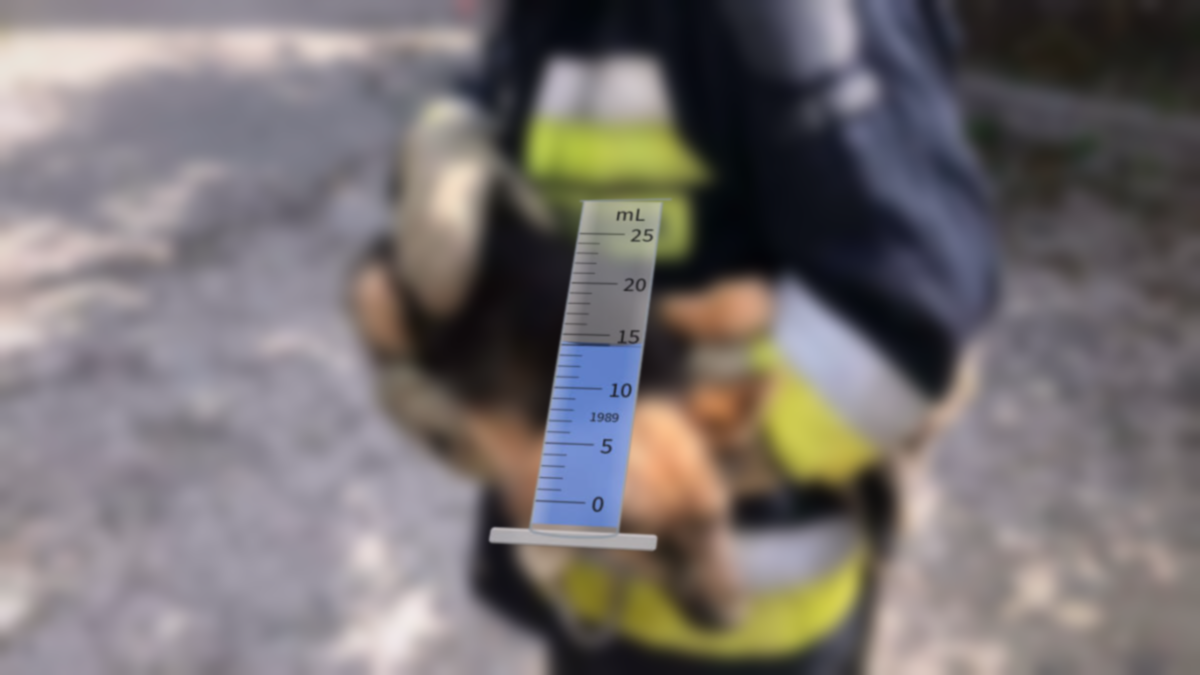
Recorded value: 14 mL
